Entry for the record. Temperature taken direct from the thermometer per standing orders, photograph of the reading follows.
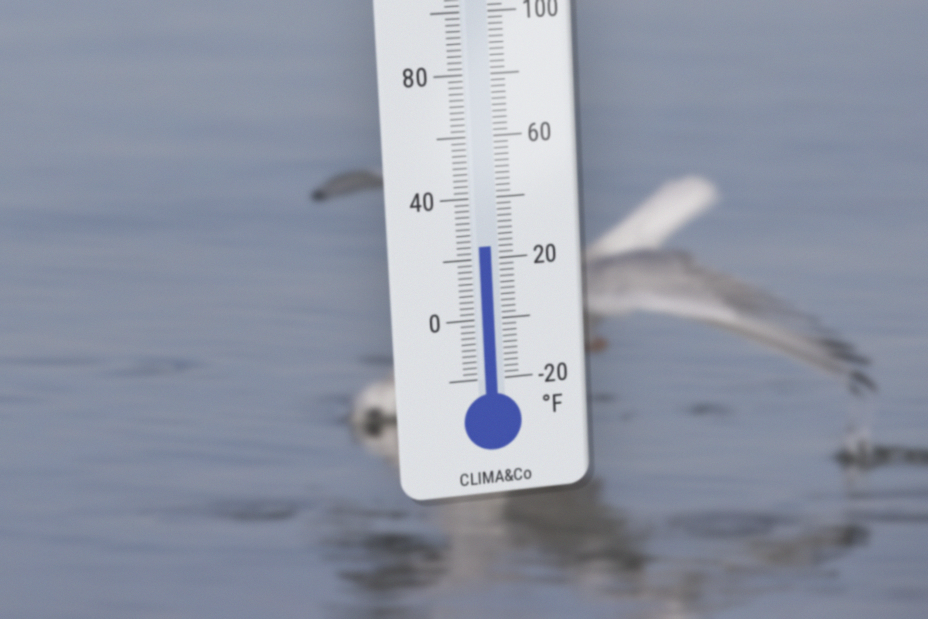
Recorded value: 24 °F
